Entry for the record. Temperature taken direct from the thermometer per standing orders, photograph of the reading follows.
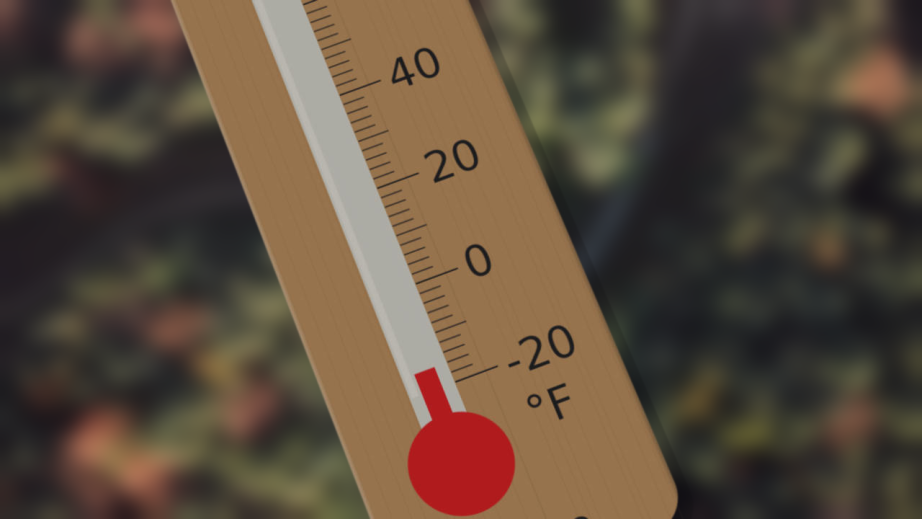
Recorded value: -16 °F
